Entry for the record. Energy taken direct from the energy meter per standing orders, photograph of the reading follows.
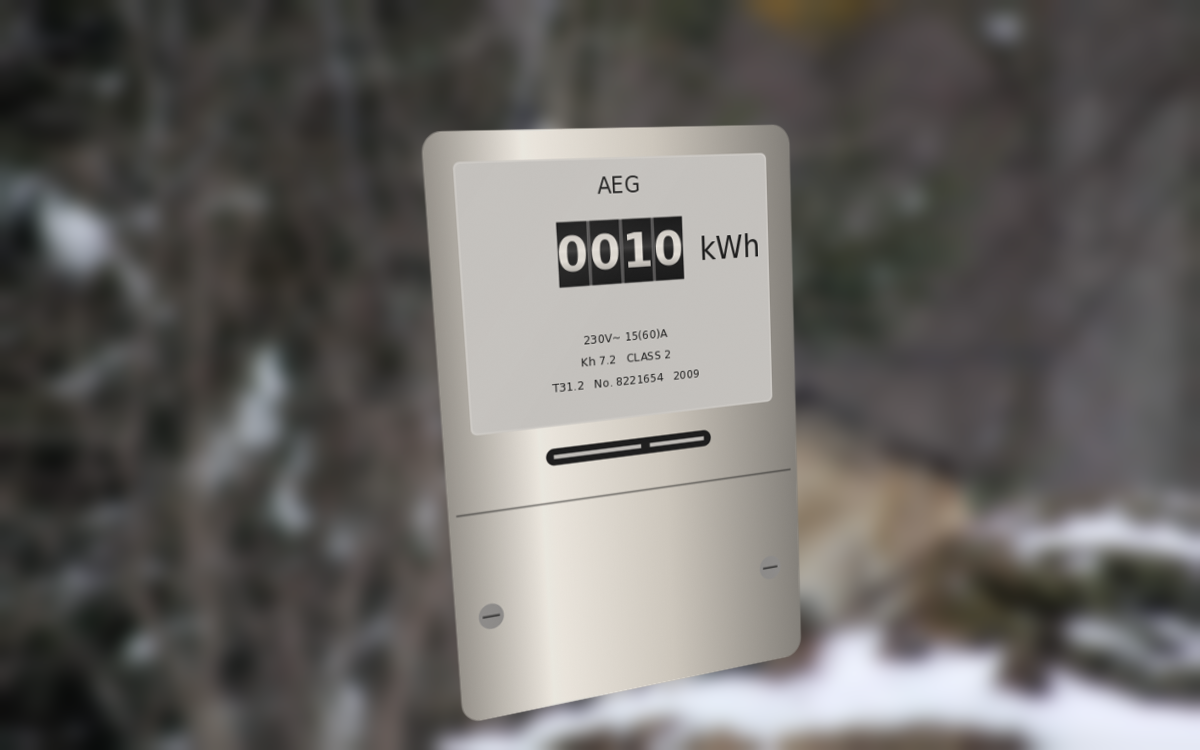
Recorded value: 10 kWh
